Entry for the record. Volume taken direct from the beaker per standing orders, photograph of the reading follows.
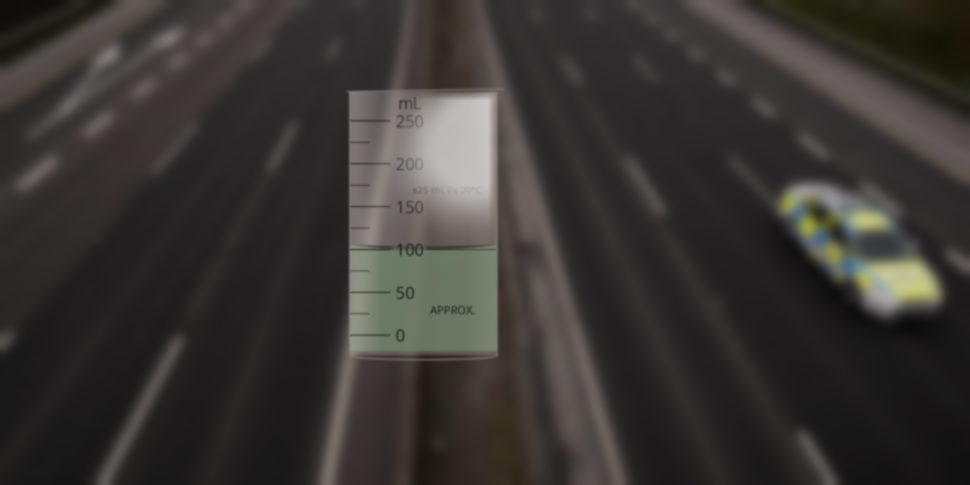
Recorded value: 100 mL
